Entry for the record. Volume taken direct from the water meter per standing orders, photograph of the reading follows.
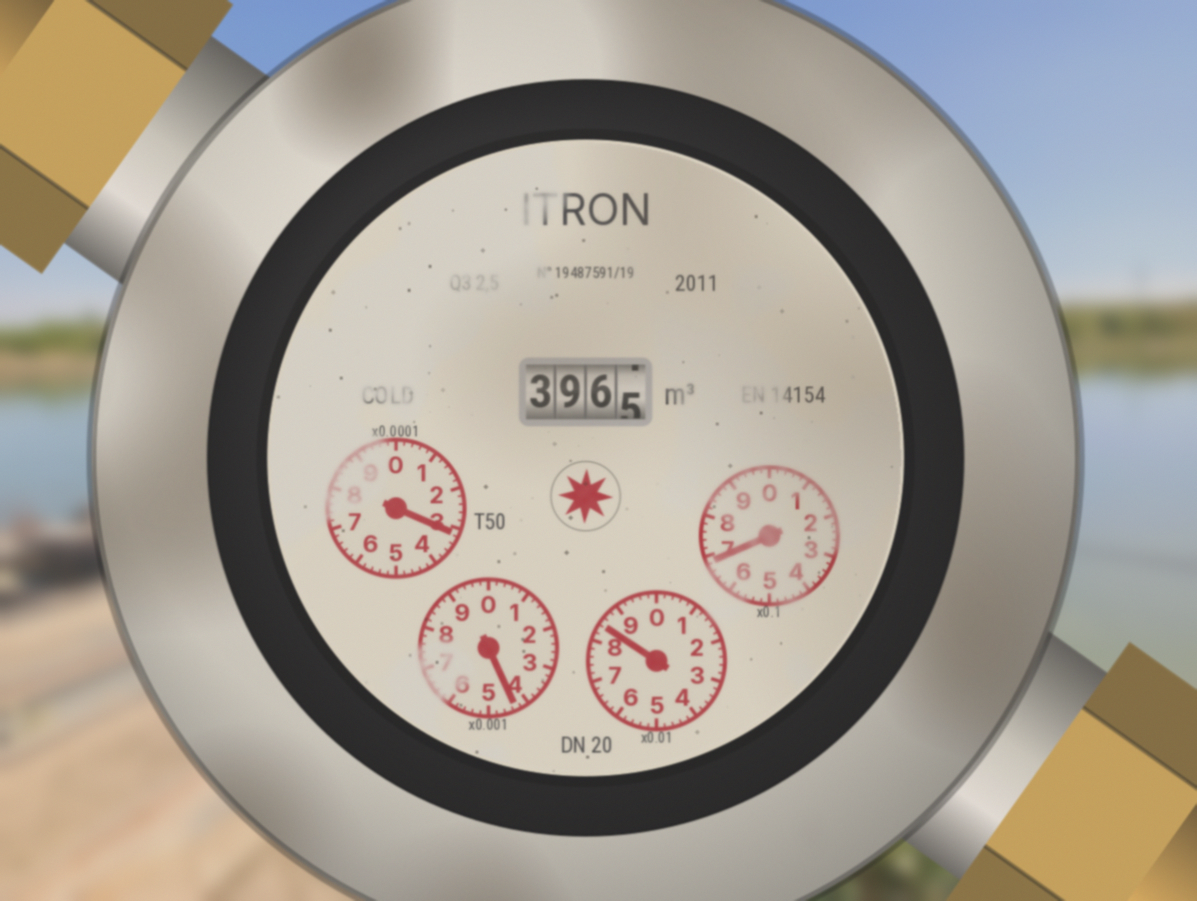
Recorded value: 3964.6843 m³
